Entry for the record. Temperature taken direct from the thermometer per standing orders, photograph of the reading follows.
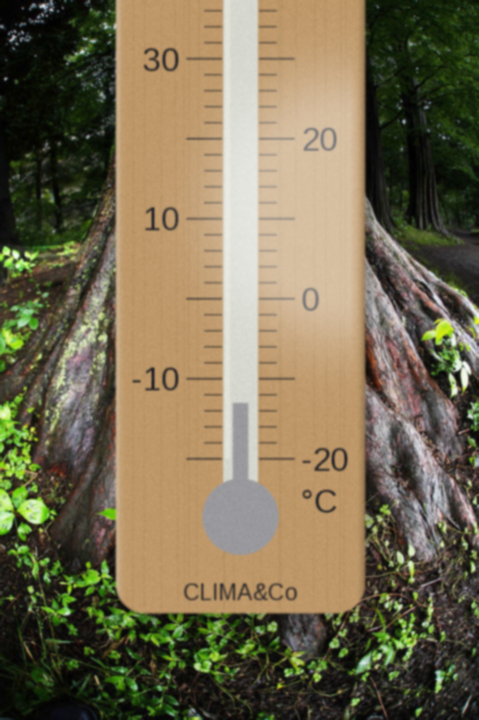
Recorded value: -13 °C
